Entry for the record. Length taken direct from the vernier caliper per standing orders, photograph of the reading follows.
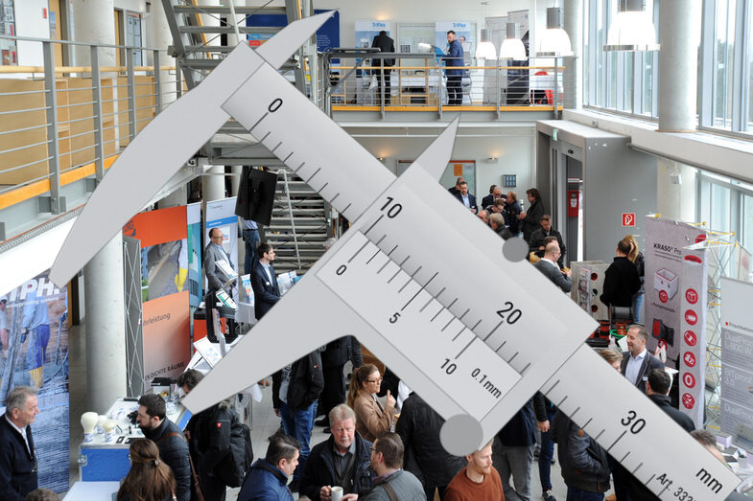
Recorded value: 10.5 mm
